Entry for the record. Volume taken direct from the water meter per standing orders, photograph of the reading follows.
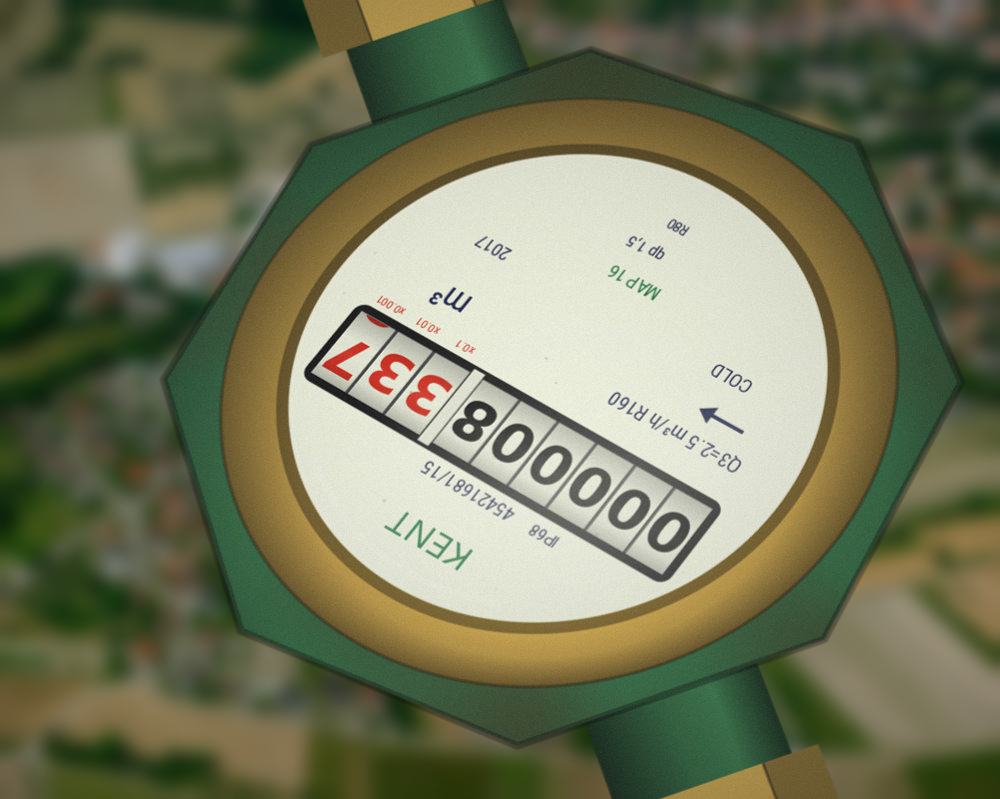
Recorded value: 8.337 m³
